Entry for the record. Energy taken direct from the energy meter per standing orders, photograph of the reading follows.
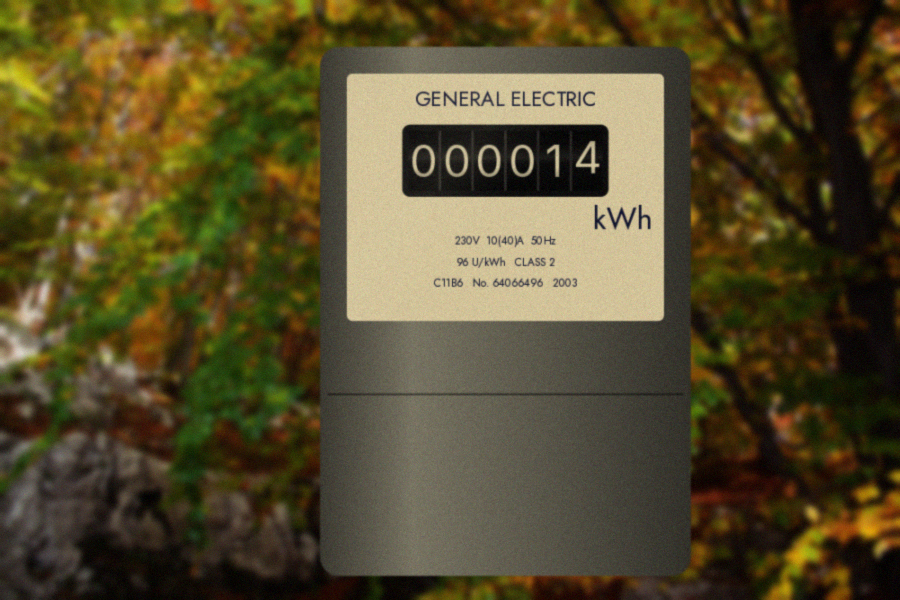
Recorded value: 14 kWh
